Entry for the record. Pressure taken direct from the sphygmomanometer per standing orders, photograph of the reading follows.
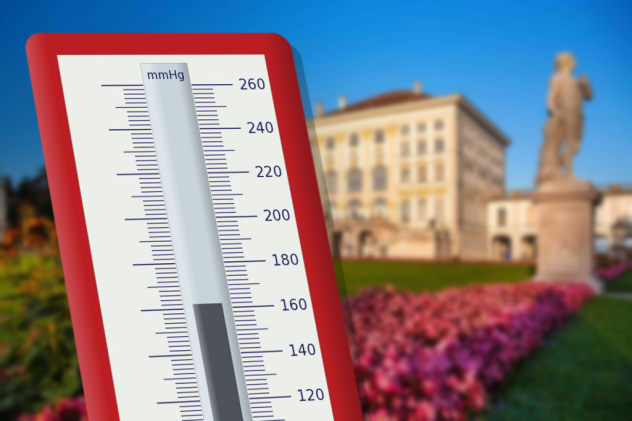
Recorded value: 162 mmHg
